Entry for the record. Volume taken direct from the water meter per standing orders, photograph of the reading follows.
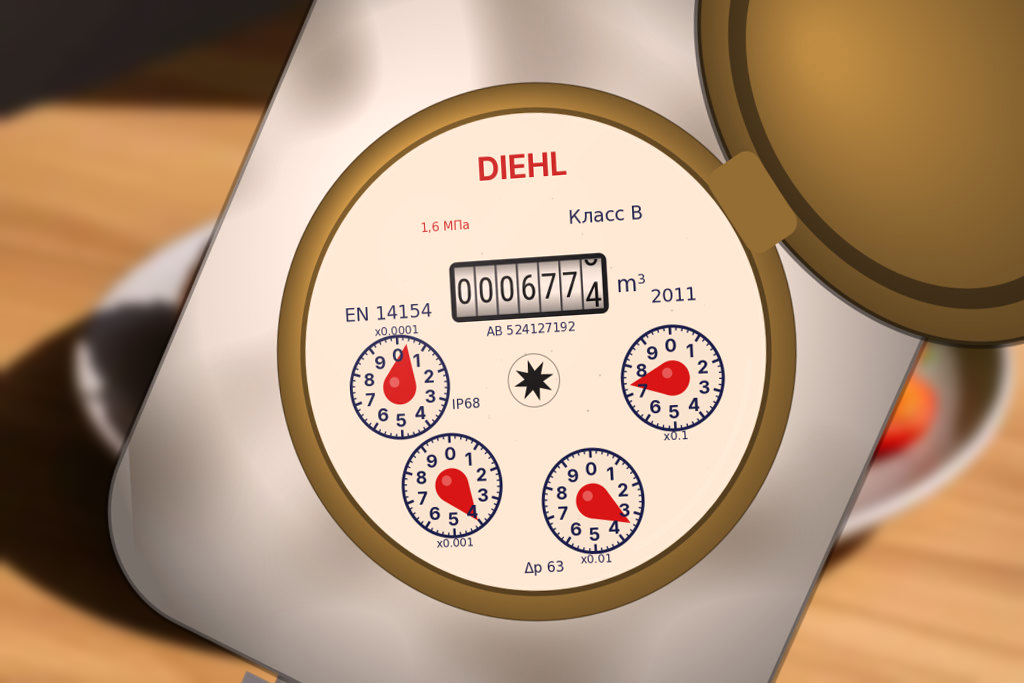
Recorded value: 6773.7340 m³
